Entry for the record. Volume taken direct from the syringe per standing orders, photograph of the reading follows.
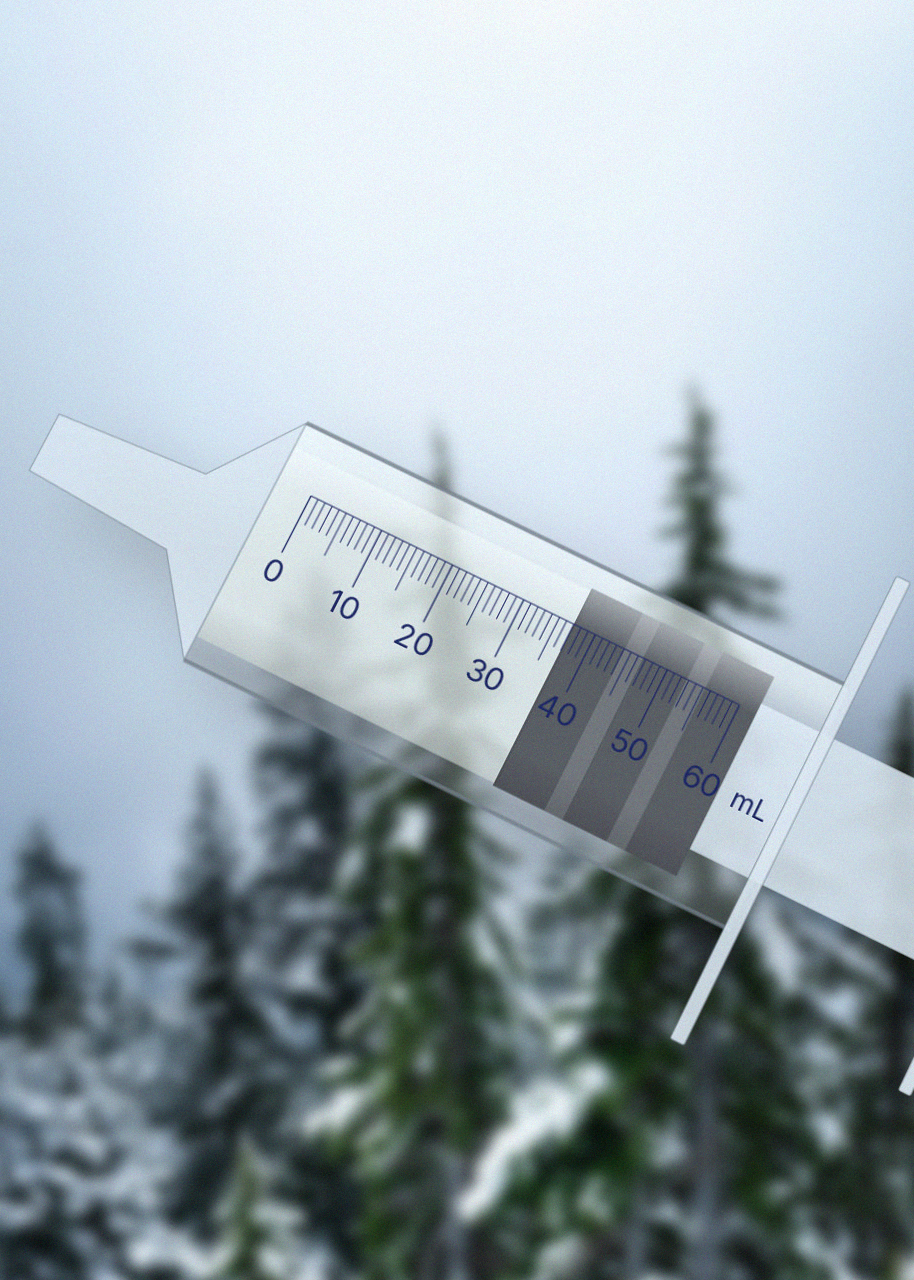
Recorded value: 37 mL
